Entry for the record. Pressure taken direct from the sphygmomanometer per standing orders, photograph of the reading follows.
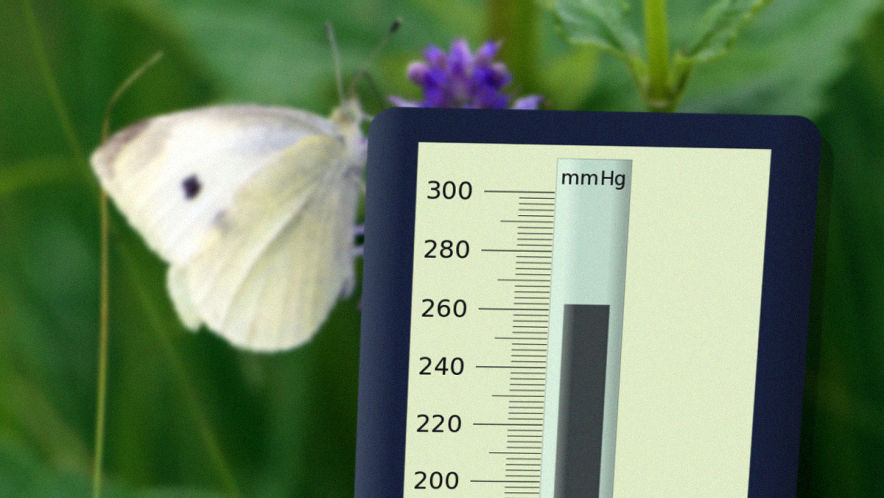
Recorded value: 262 mmHg
